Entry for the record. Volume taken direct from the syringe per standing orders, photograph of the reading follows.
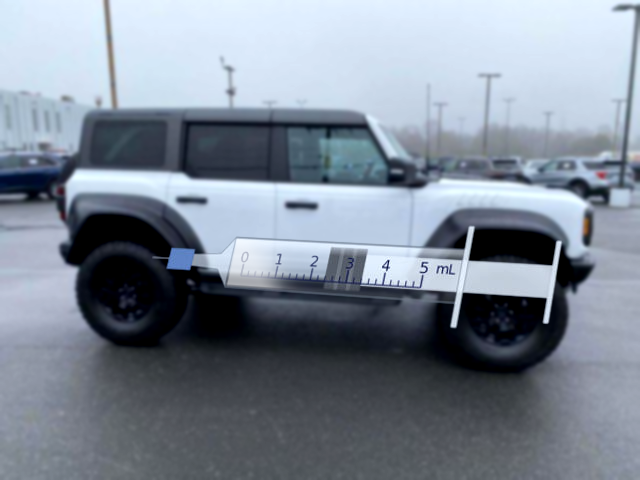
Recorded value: 2.4 mL
